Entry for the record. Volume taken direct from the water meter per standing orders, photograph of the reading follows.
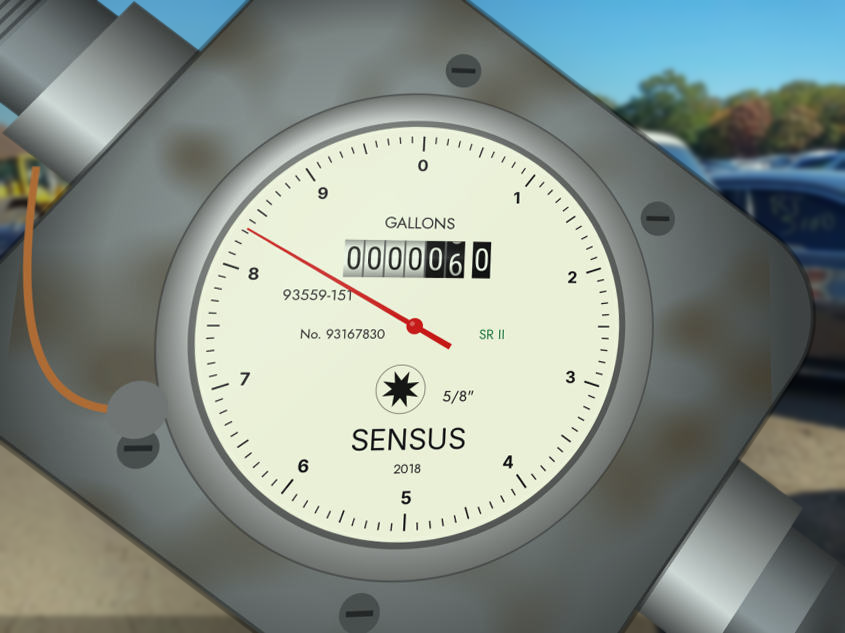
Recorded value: 58.3 gal
